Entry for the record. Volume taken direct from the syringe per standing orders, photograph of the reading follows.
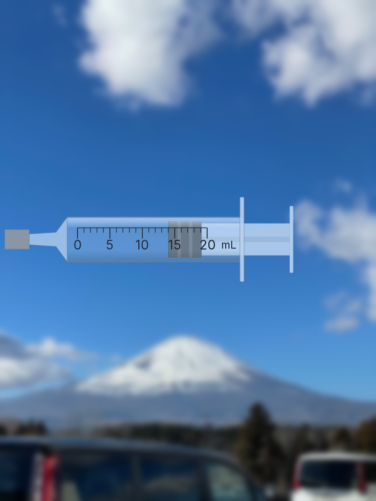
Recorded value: 14 mL
